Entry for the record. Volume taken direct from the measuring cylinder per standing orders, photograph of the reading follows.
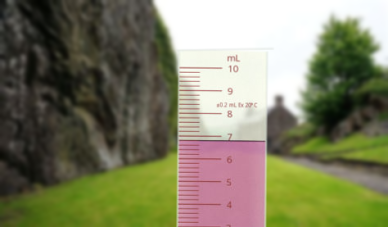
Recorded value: 6.8 mL
